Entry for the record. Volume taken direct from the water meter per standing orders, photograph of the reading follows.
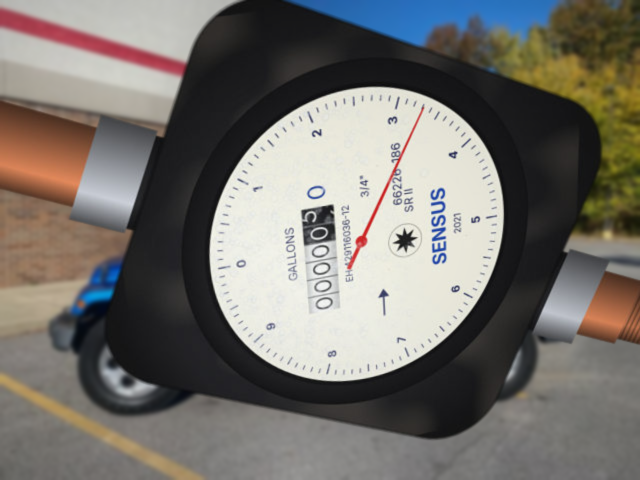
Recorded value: 53.3 gal
